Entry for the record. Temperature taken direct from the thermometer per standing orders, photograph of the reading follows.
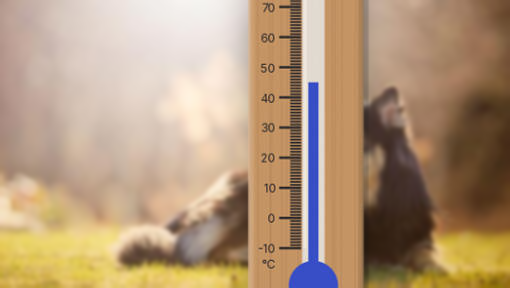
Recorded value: 45 °C
